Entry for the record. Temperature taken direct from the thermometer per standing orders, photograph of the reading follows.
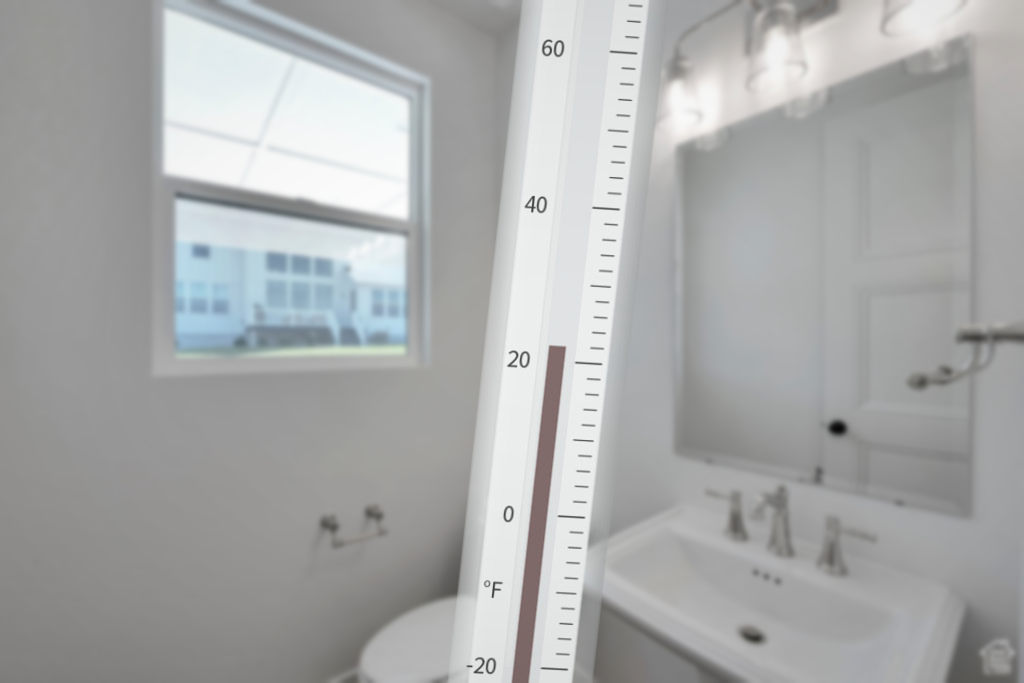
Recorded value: 22 °F
